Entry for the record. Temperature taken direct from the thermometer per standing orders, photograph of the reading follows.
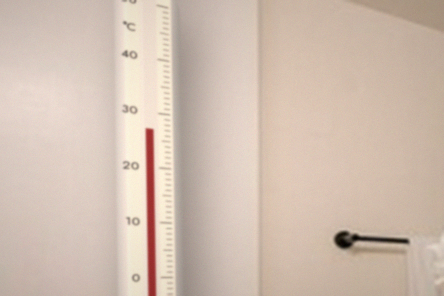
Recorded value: 27 °C
